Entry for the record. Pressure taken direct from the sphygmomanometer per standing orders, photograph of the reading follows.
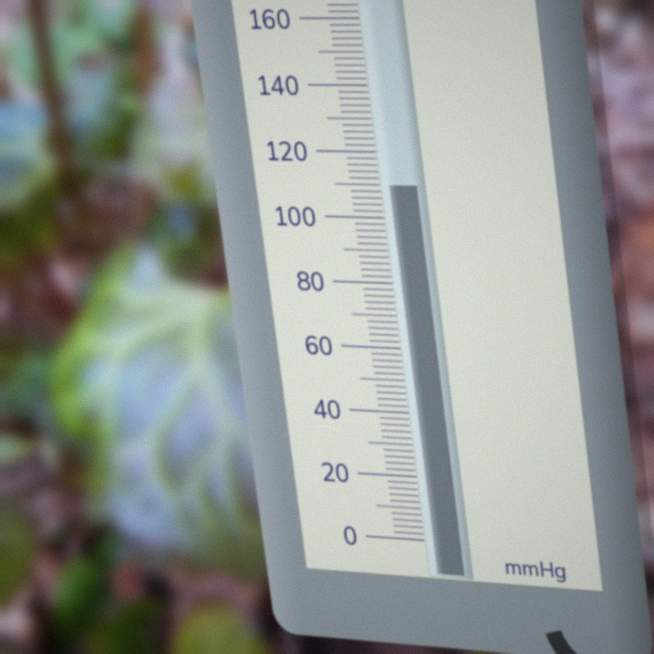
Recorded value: 110 mmHg
